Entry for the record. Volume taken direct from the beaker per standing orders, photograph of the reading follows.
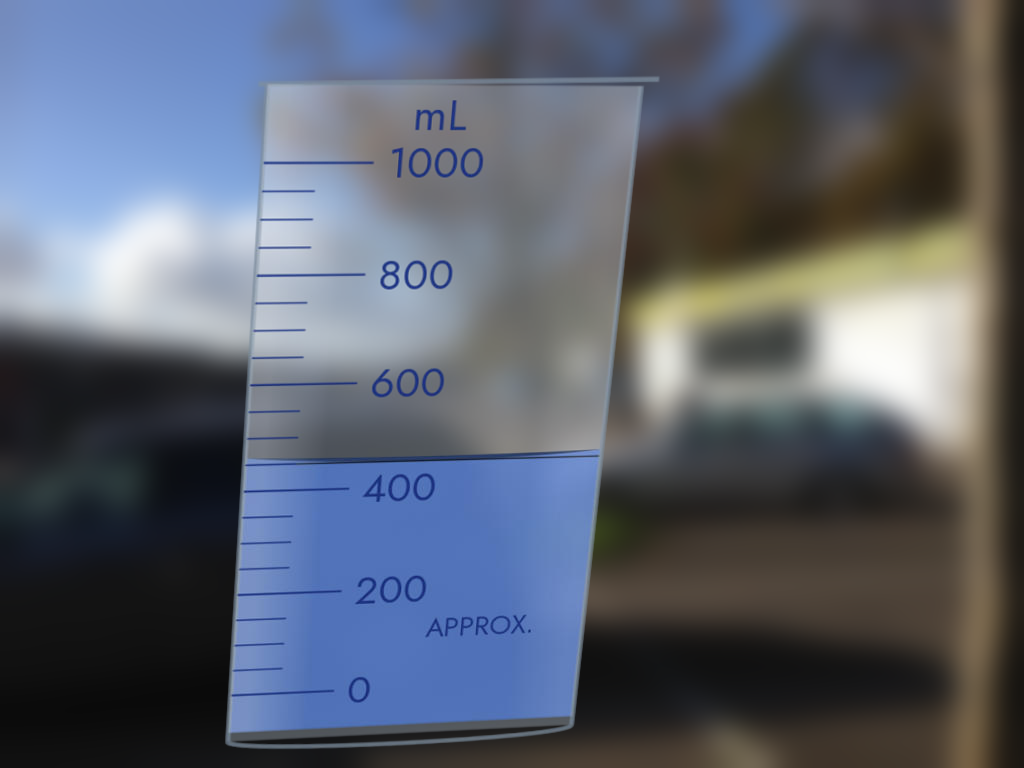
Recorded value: 450 mL
